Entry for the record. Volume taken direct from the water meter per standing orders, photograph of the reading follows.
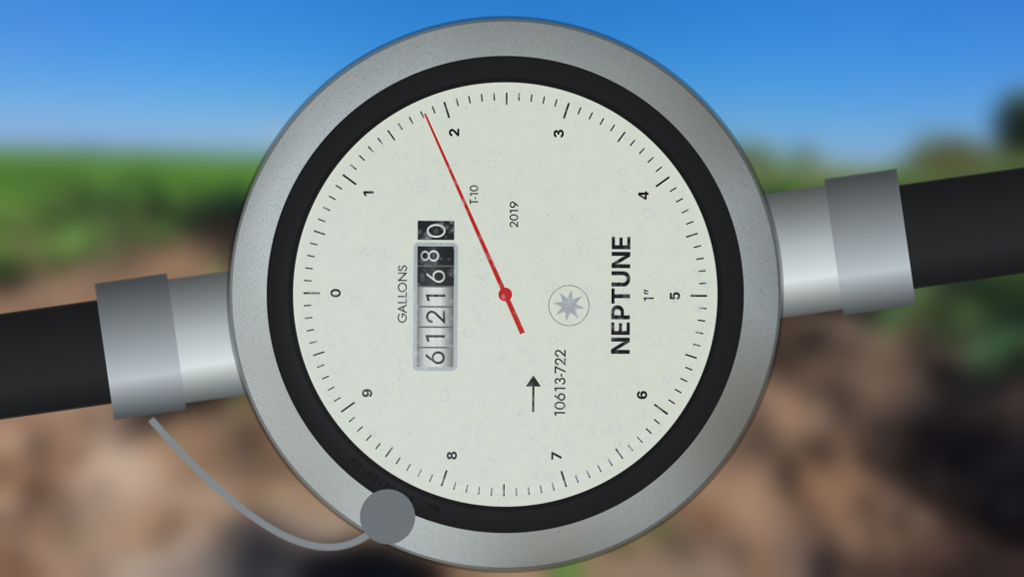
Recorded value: 6121681.8 gal
